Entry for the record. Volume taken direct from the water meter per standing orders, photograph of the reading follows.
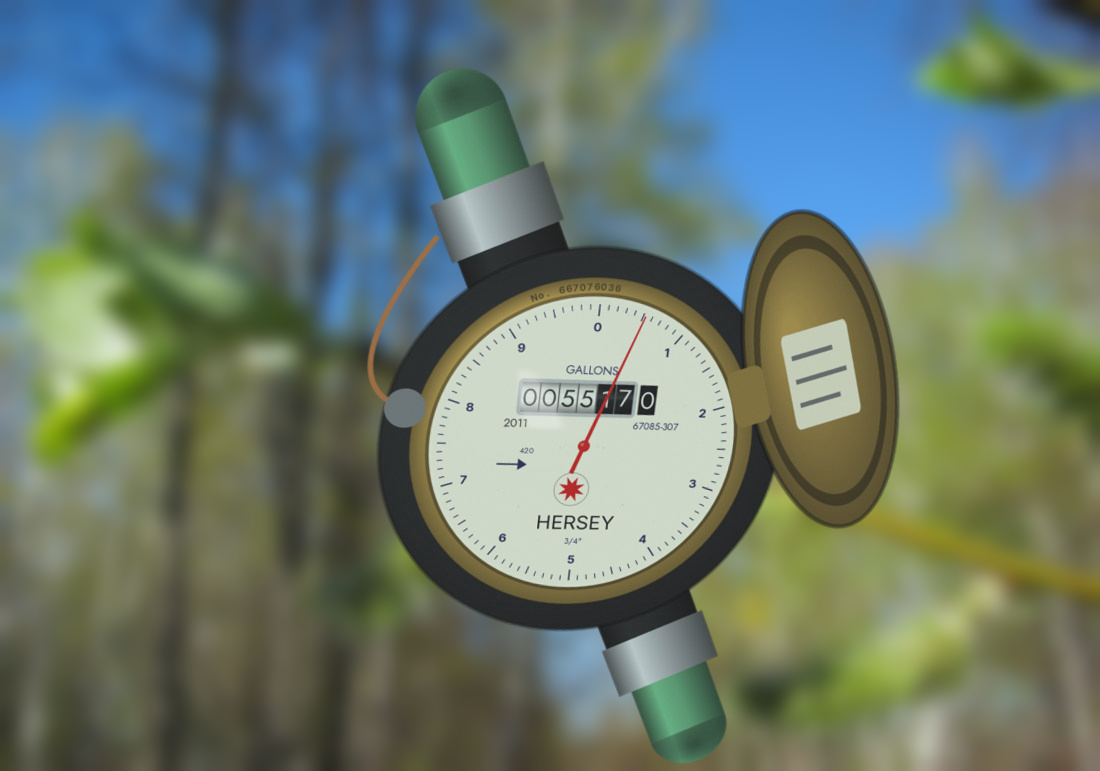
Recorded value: 55170.5 gal
